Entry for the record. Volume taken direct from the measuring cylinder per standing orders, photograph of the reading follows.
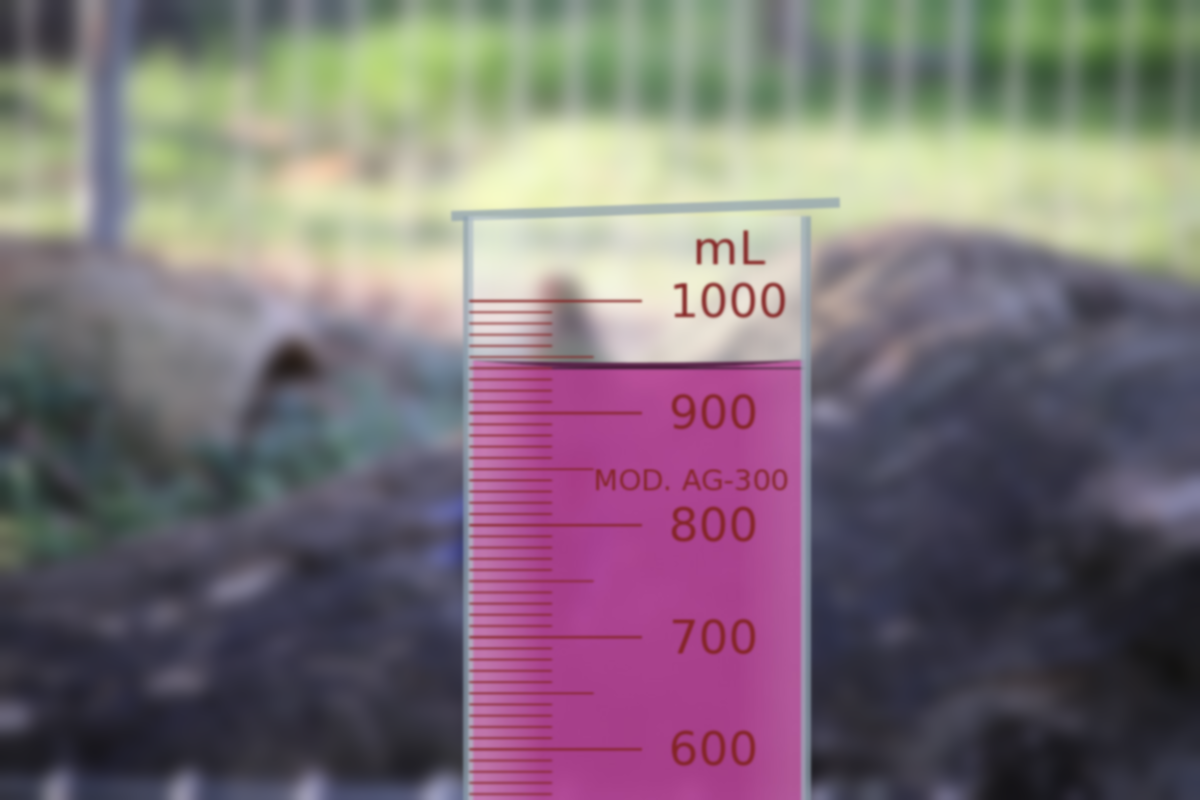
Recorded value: 940 mL
